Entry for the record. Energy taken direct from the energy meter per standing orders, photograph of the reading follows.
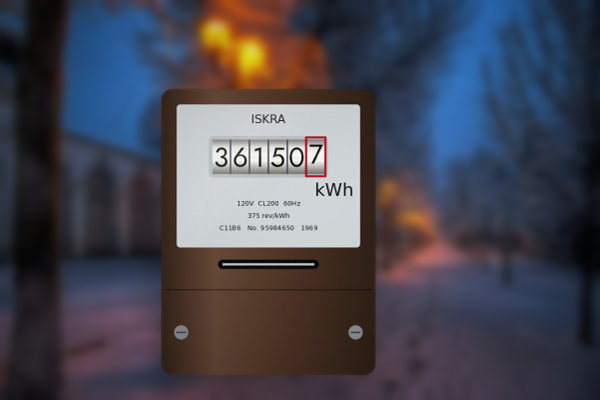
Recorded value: 36150.7 kWh
